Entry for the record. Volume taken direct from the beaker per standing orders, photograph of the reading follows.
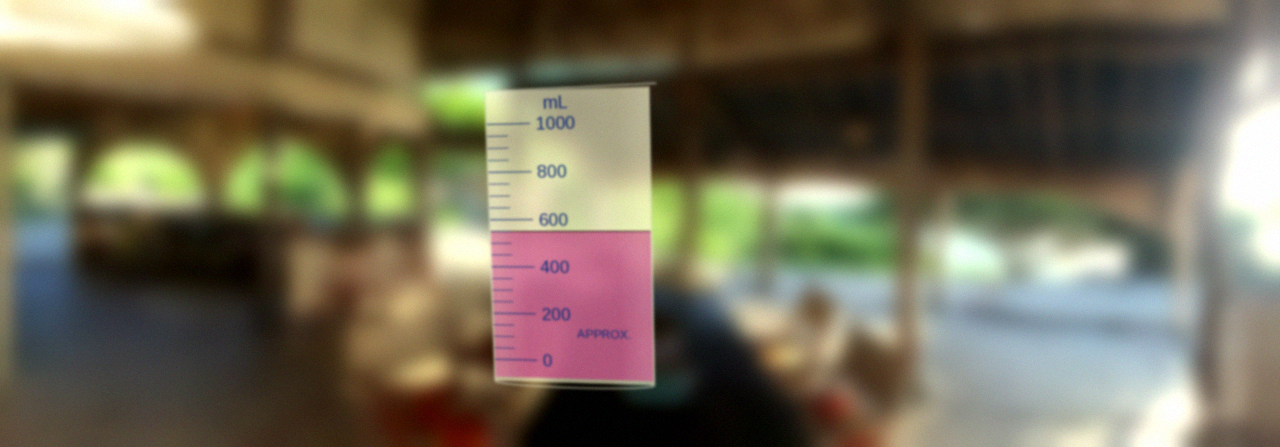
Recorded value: 550 mL
